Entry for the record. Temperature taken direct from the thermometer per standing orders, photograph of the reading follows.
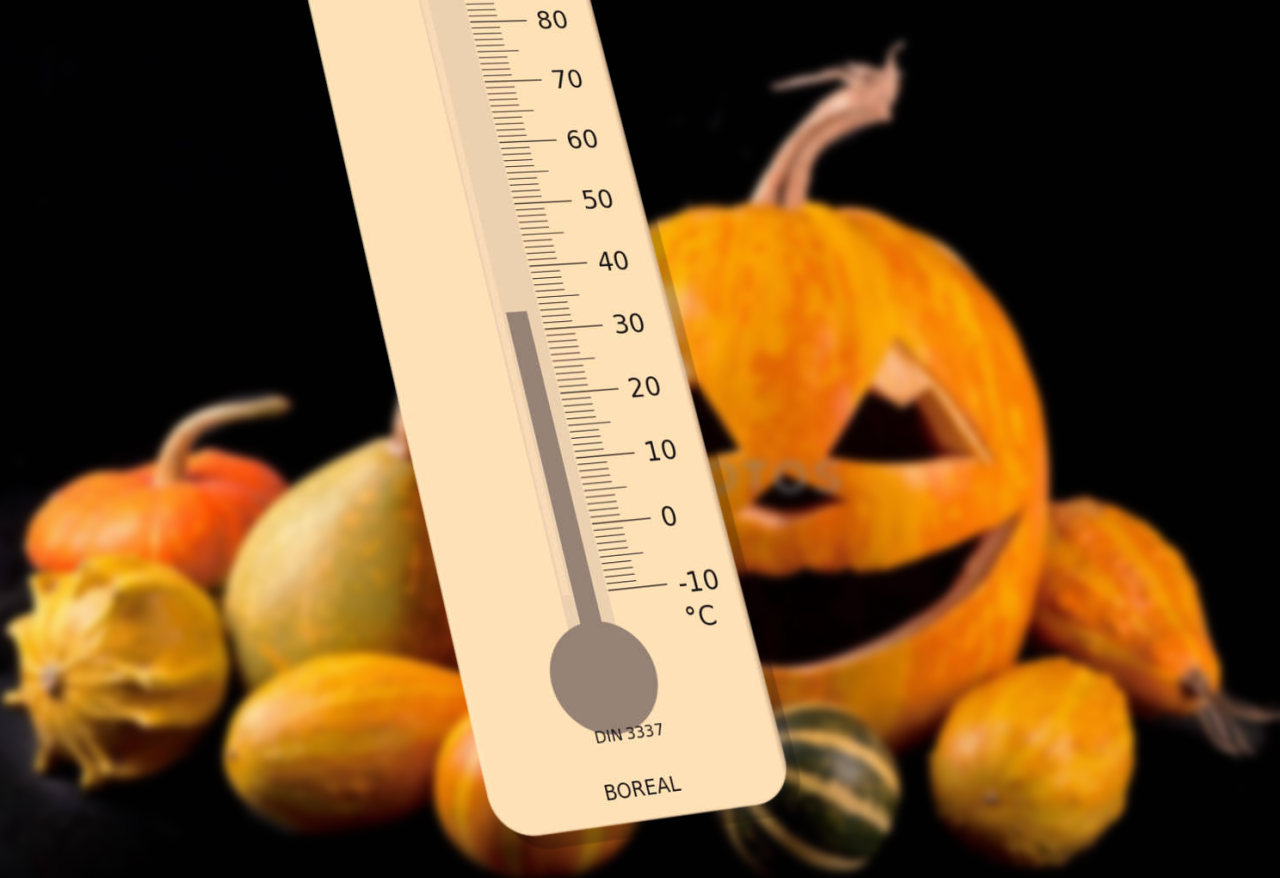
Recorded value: 33 °C
